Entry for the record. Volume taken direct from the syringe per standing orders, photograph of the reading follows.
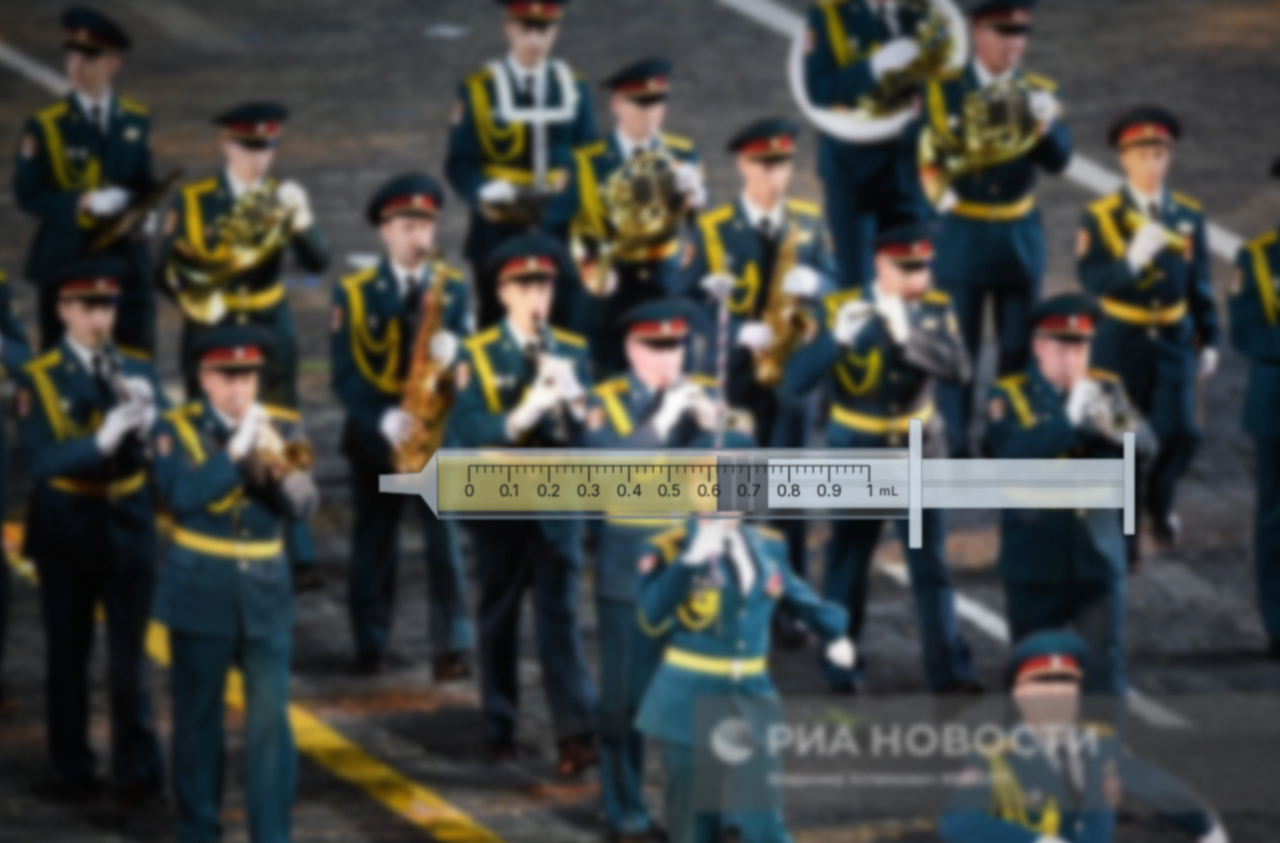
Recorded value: 0.62 mL
